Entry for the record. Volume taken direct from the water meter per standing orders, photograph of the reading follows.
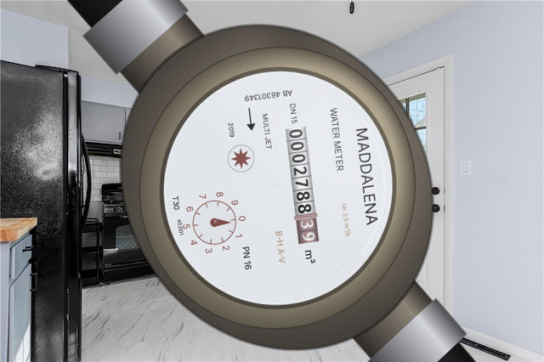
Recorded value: 2788.390 m³
